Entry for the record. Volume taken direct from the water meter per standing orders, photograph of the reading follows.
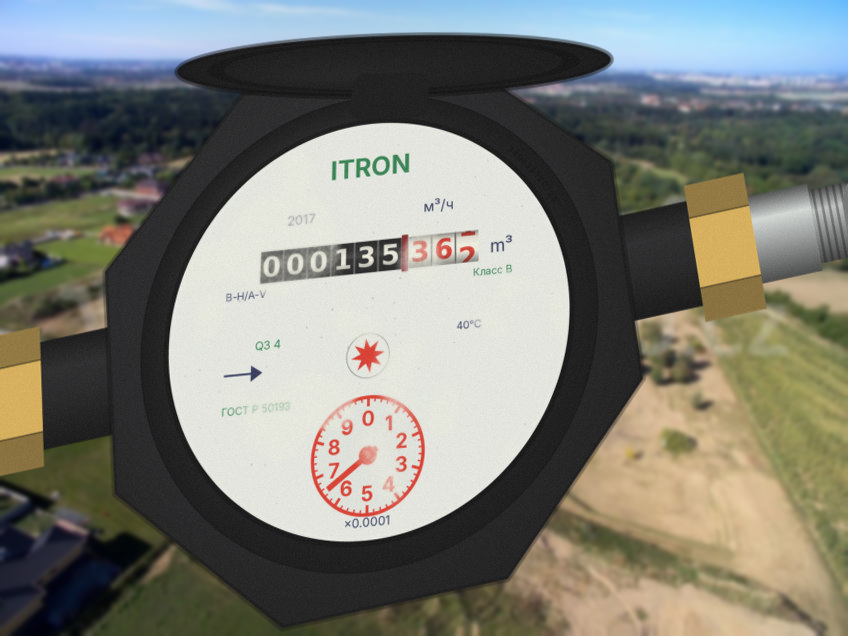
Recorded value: 135.3616 m³
